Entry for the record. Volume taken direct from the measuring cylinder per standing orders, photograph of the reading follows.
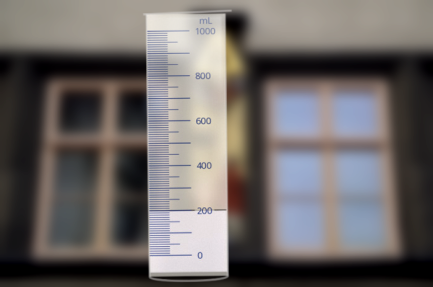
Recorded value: 200 mL
